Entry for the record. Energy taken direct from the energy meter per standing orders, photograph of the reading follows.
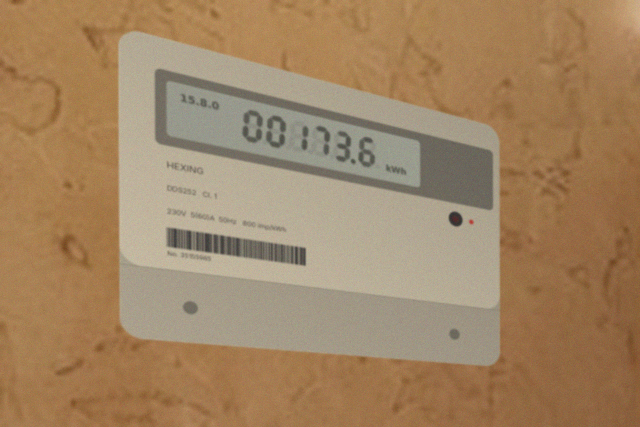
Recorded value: 173.6 kWh
